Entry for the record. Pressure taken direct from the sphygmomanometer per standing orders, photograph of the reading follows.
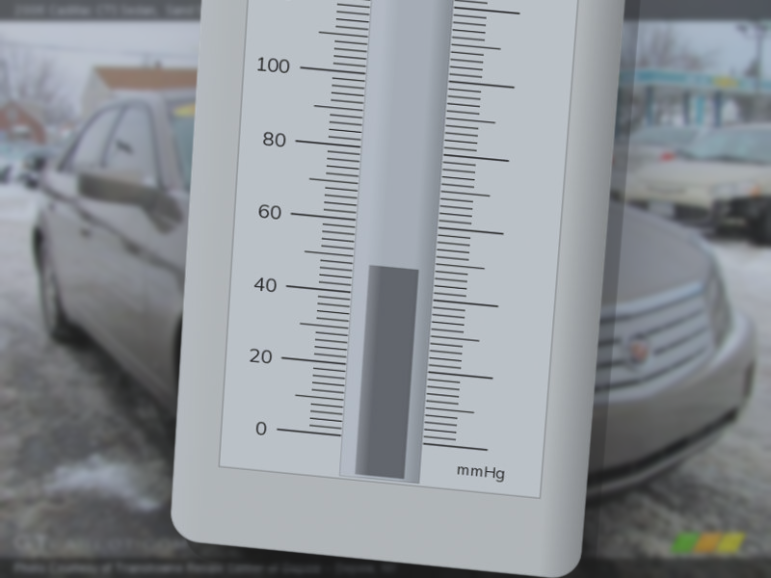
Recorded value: 48 mmHg
